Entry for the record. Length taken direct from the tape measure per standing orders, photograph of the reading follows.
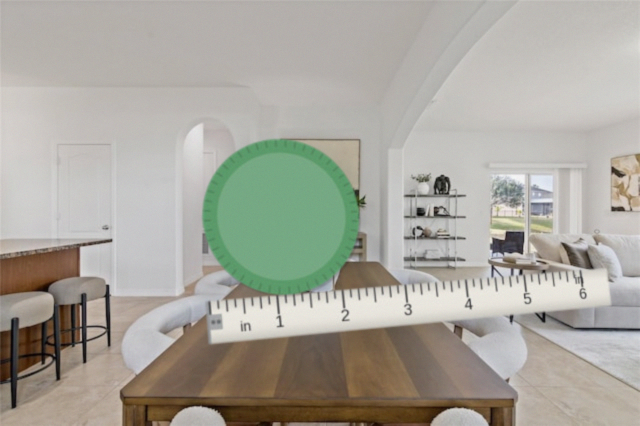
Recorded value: 2.375 in
